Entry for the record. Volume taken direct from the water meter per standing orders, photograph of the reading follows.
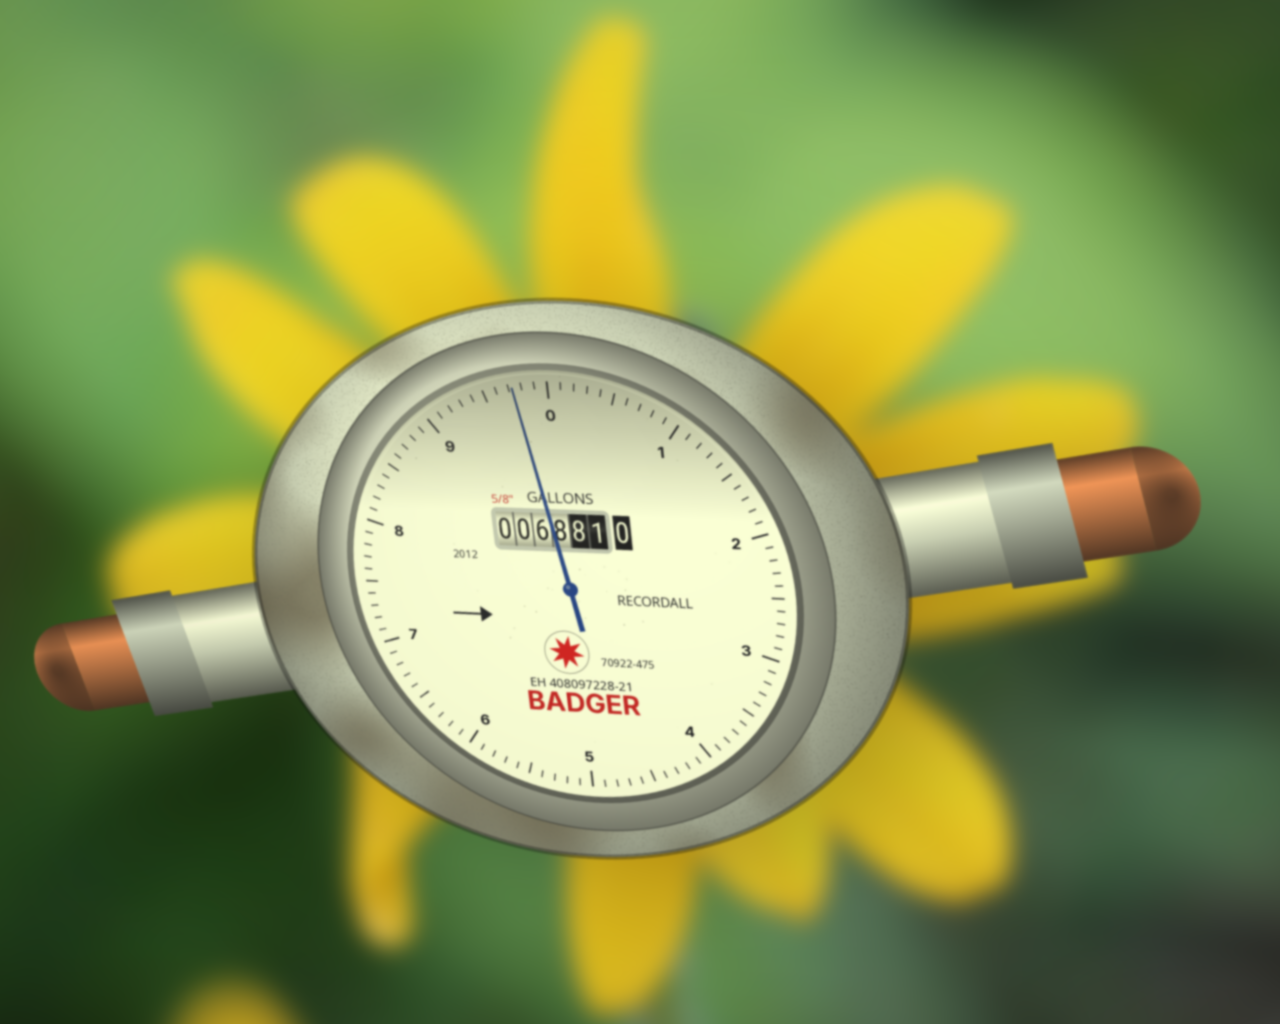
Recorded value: 68809.7 gal
